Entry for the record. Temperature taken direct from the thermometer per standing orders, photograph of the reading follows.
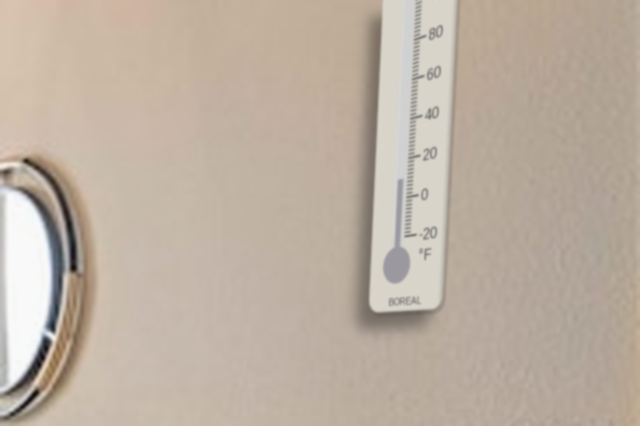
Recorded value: 10 °F
